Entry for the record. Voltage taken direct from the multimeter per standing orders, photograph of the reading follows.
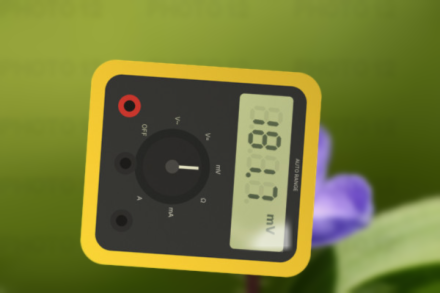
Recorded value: 181.7 mV
